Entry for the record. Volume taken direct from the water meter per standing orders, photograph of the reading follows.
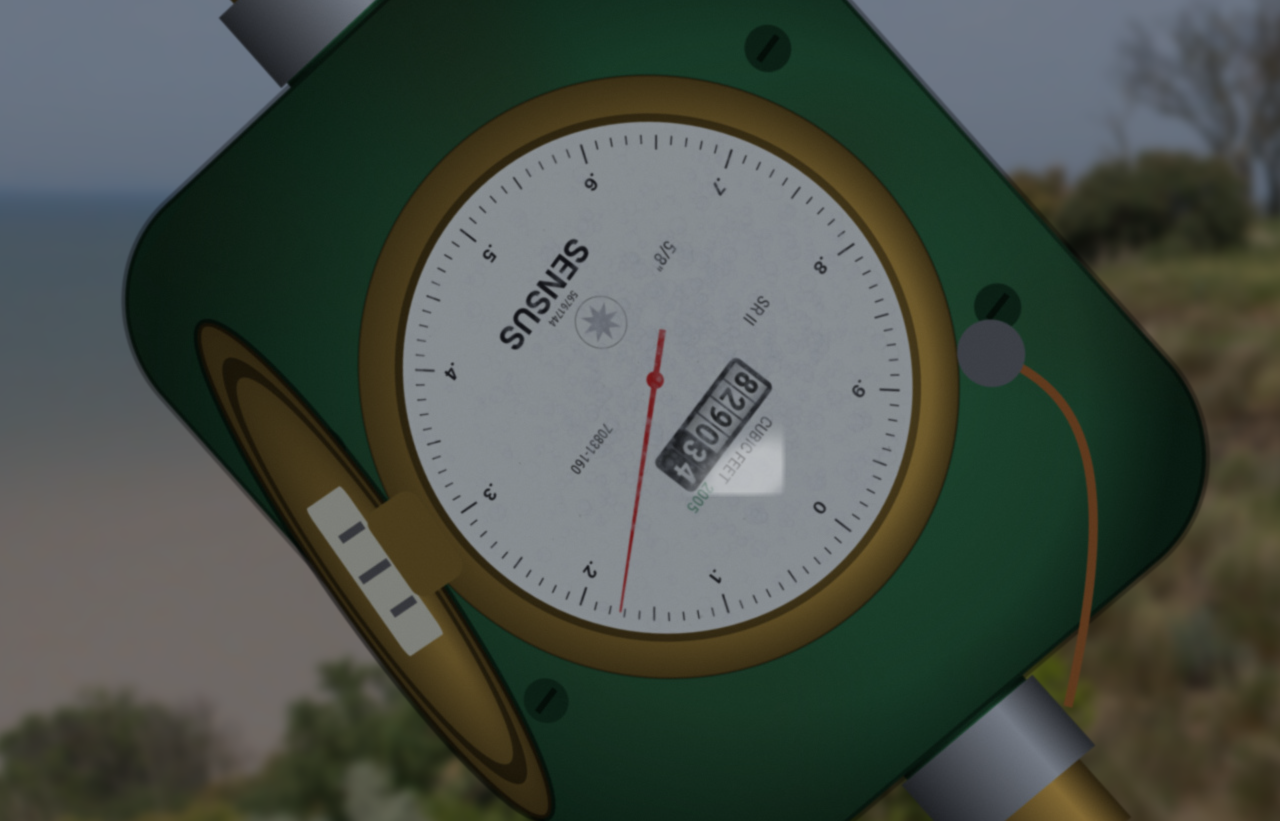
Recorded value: 829034.17 ft³
